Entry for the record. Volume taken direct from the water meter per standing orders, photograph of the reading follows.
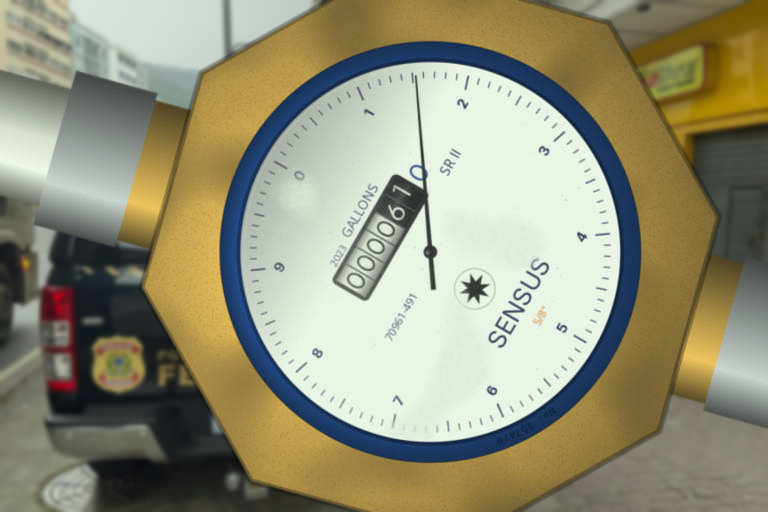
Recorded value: 611.5 gal
